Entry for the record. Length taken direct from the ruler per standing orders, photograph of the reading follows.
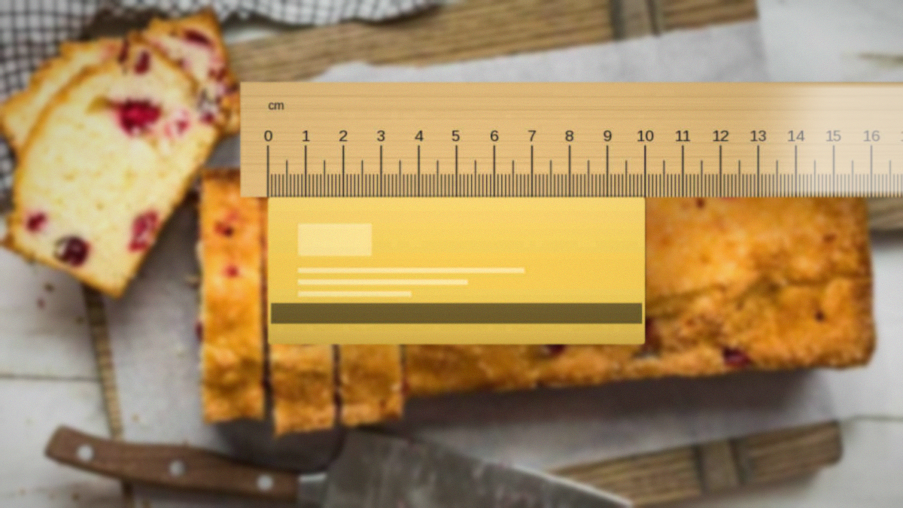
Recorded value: 10 cm
